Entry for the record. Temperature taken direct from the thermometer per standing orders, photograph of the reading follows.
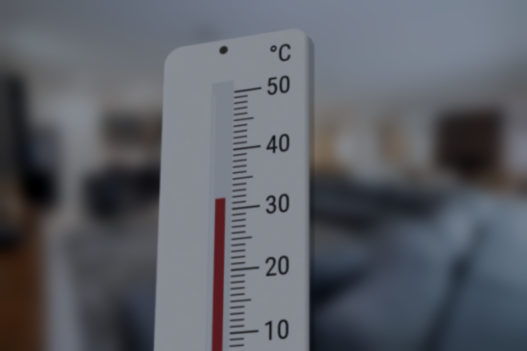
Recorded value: 32 °C
